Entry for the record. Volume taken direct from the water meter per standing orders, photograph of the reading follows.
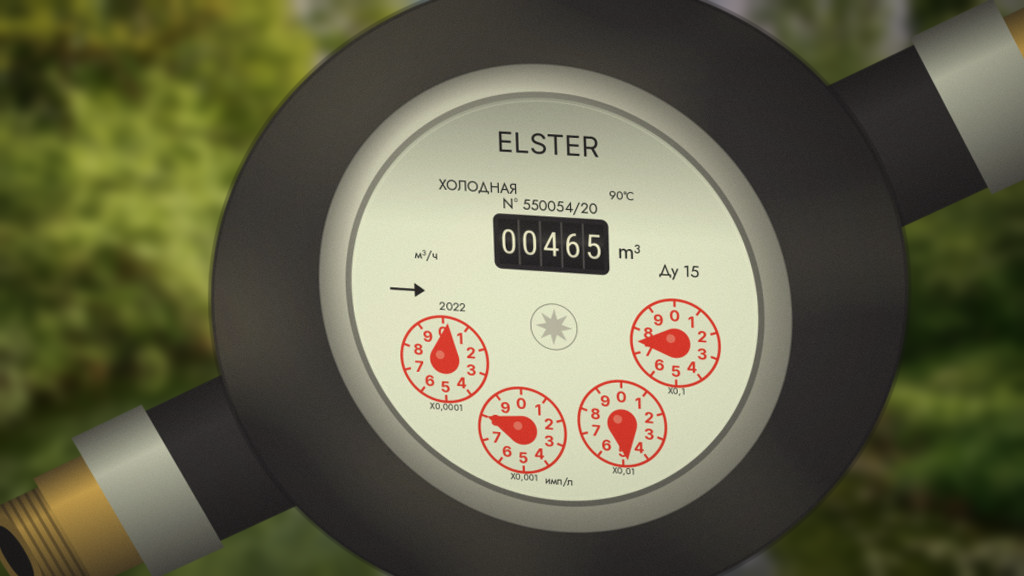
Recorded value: 465.7480 m³
